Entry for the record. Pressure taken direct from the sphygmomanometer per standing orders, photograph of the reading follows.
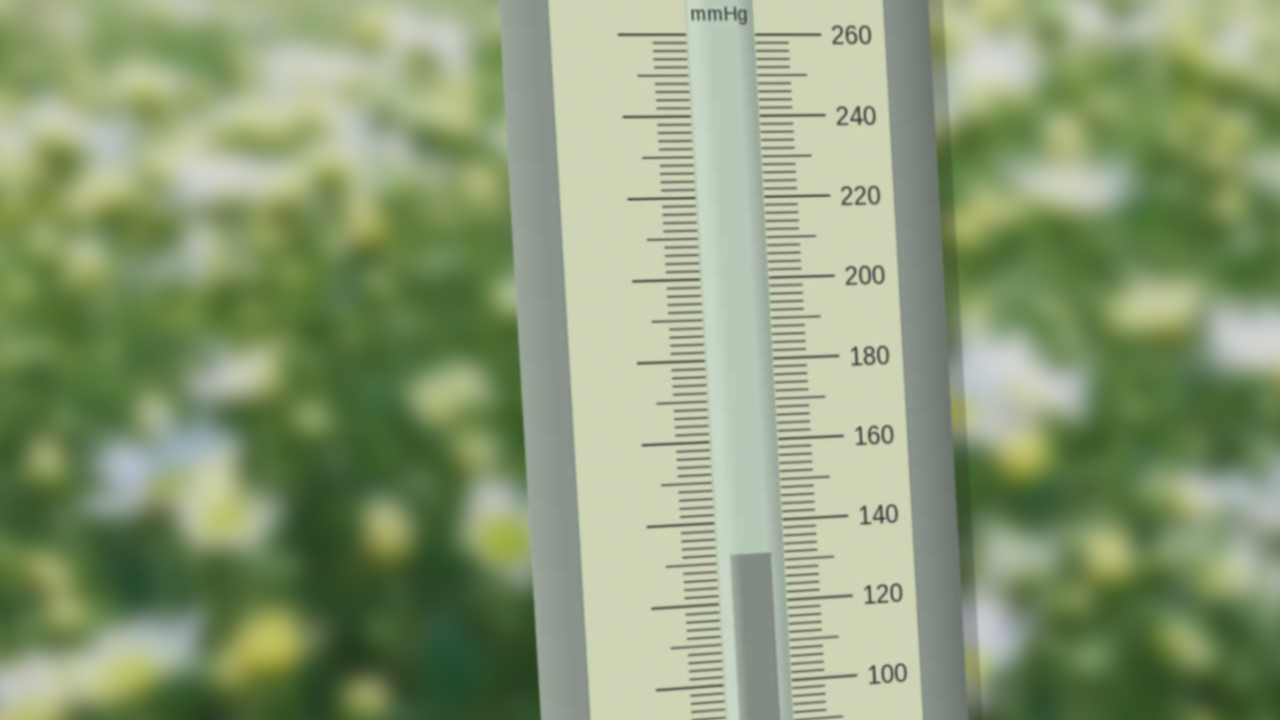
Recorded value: 132 mmHg
